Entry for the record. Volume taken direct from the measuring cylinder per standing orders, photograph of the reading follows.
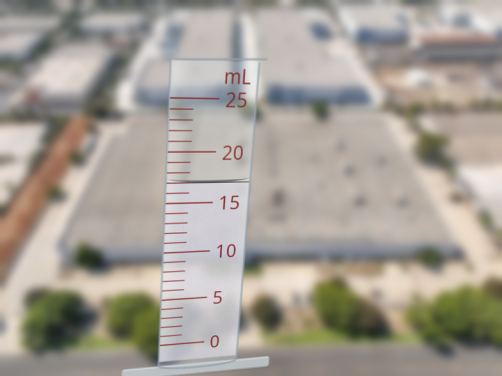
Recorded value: 17 mL
